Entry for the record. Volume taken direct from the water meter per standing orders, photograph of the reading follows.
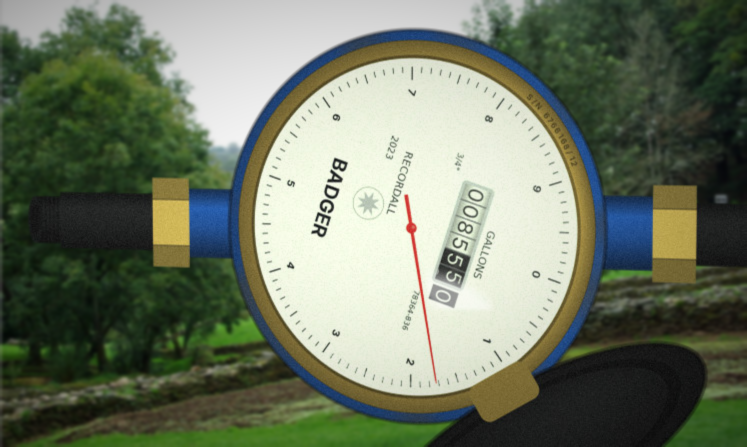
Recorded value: 85551.7 gal
